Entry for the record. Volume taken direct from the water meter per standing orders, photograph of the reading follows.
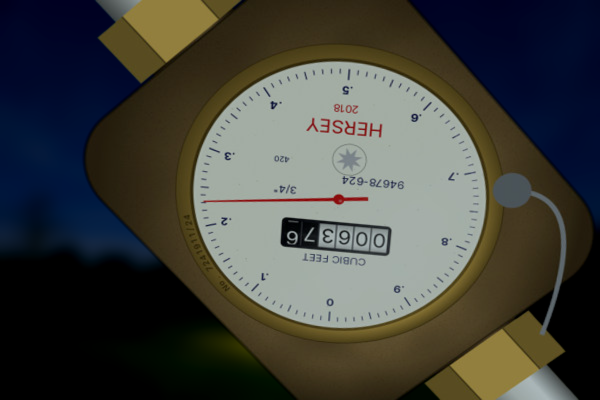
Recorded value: 6376.23 ft³
